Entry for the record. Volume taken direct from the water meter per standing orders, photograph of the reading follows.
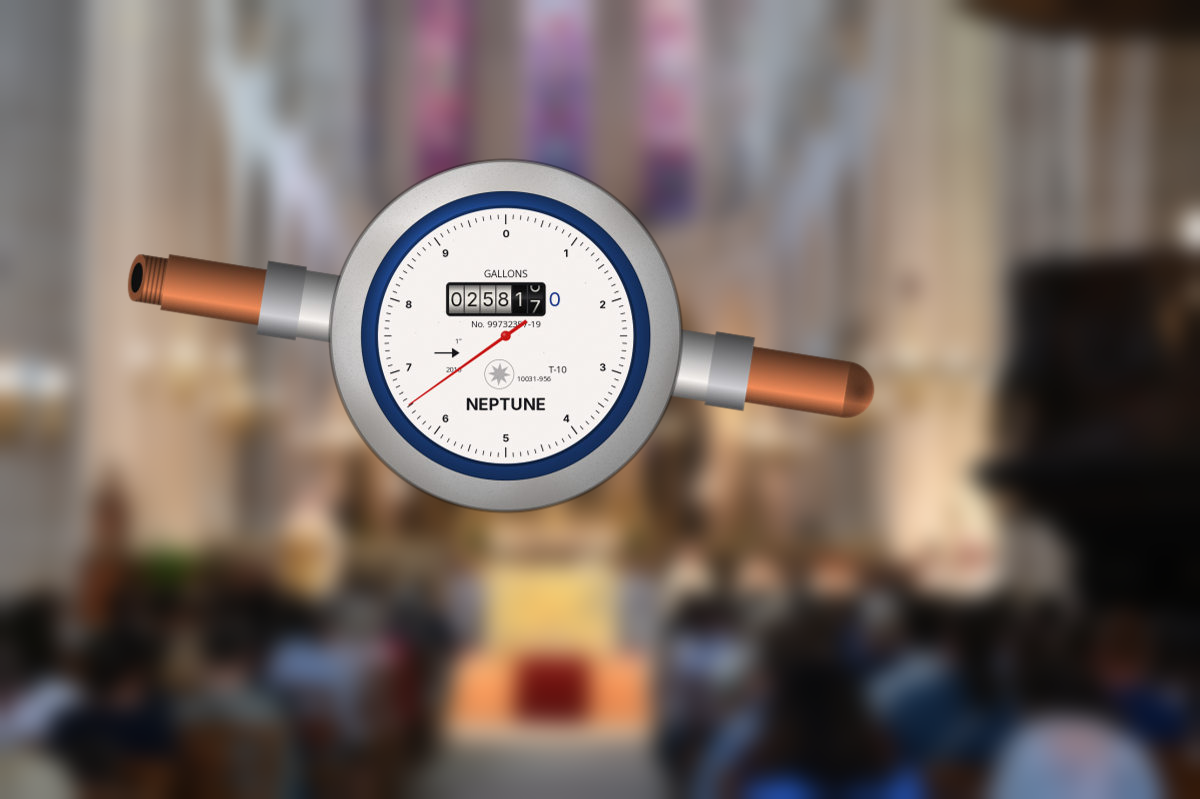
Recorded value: 258166.5 gal
